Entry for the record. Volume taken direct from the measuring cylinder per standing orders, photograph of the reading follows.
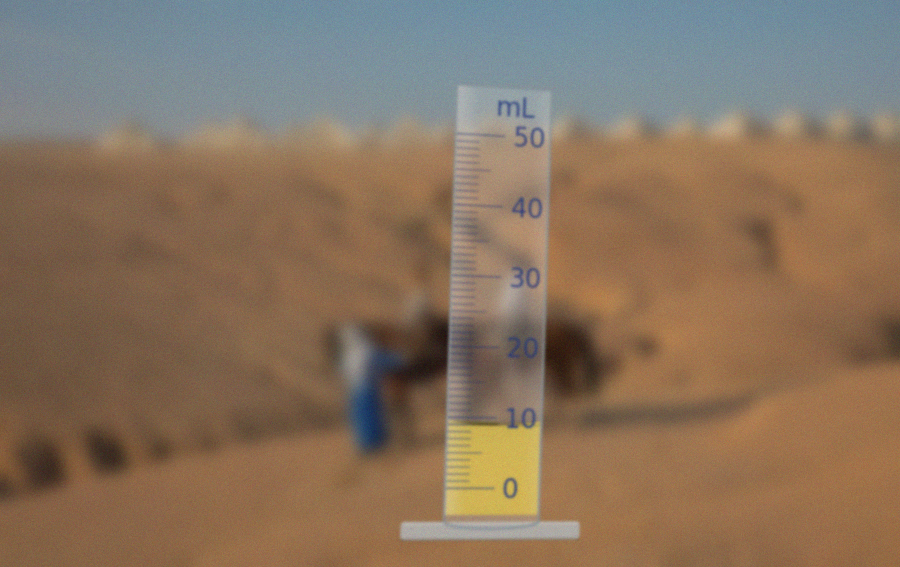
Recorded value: 9 mL
